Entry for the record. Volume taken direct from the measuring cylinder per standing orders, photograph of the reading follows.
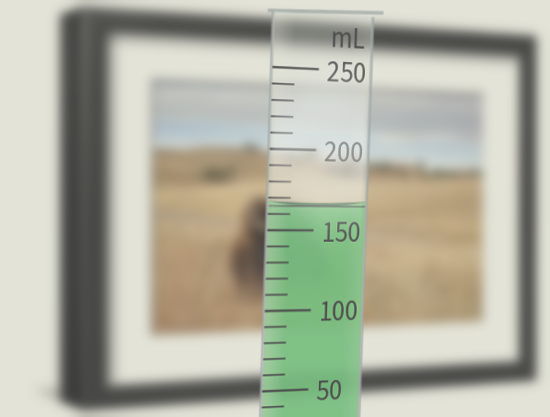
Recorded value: 165 mL
